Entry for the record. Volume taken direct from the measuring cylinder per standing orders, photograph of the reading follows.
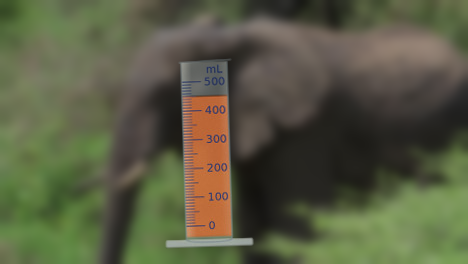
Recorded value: 450 mL
